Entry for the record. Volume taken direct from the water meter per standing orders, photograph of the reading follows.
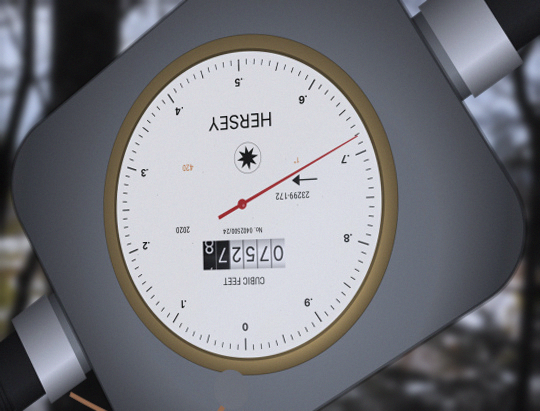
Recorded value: 75277.68 ft³
